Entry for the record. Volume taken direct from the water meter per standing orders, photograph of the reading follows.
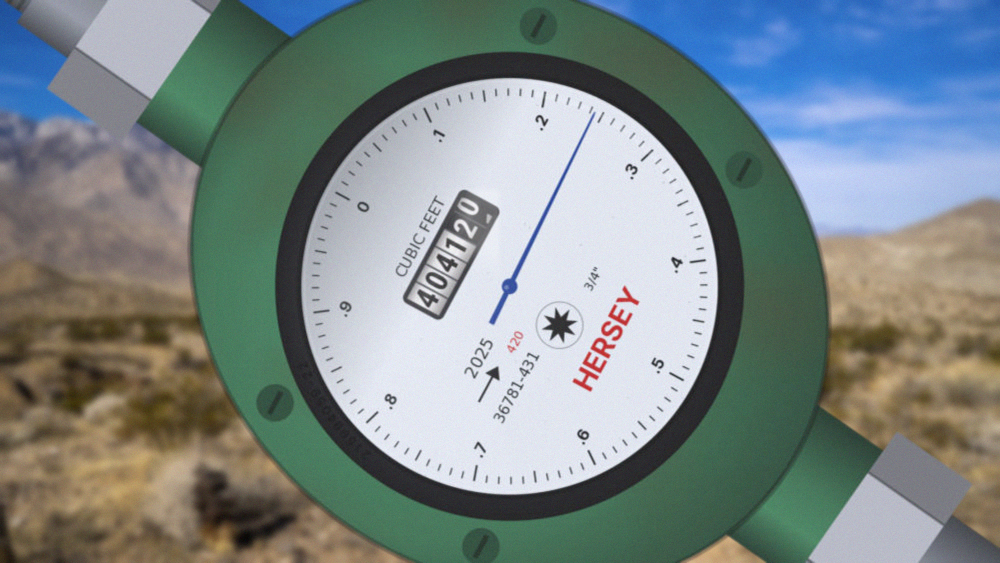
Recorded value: 404120.24 ft³
